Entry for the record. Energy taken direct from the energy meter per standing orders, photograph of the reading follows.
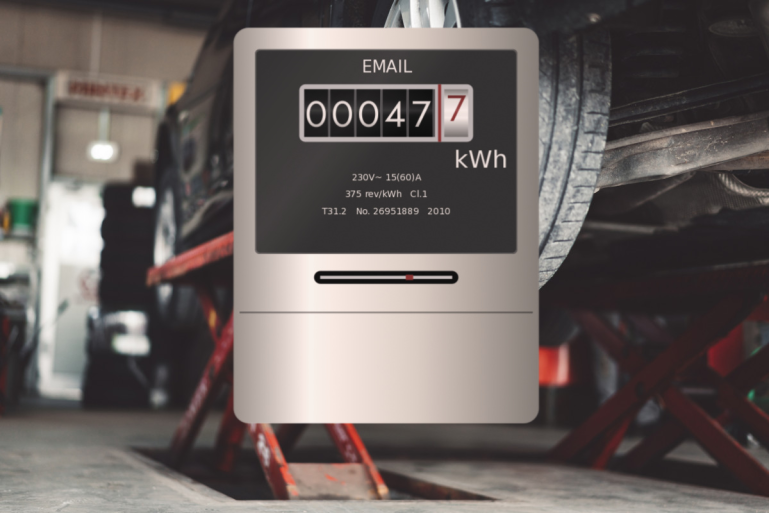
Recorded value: 47.7 kWh
